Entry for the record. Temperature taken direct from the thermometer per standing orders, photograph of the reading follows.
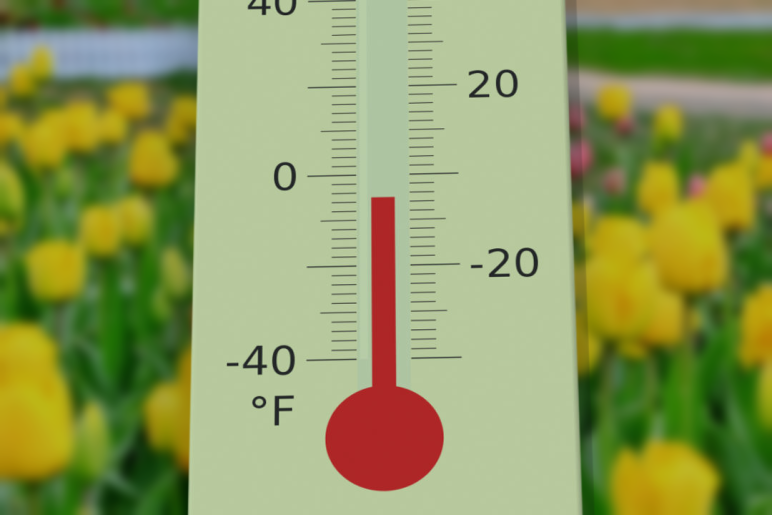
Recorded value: -5 °F
